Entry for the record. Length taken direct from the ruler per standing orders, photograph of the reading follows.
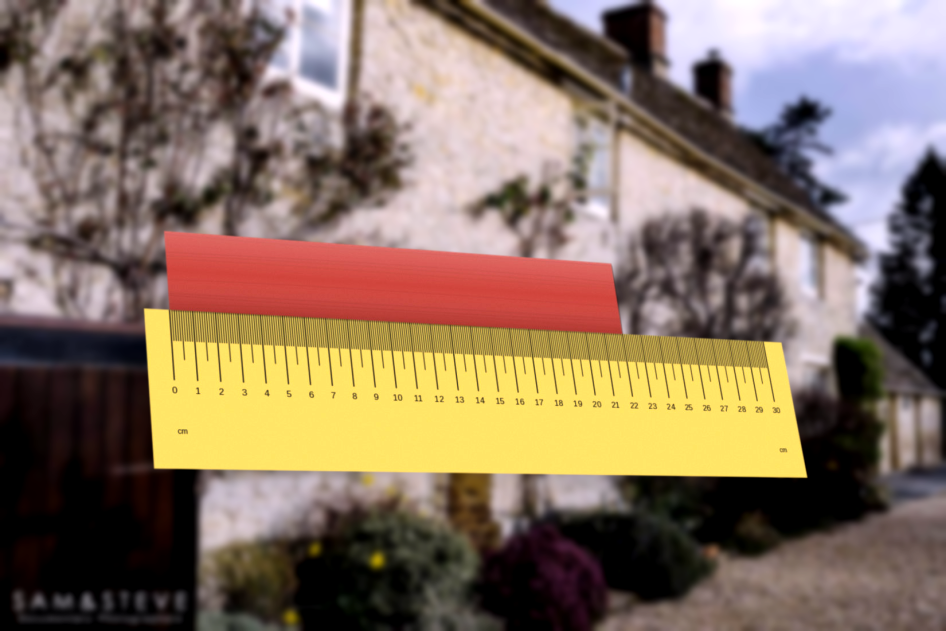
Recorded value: 22 cm
